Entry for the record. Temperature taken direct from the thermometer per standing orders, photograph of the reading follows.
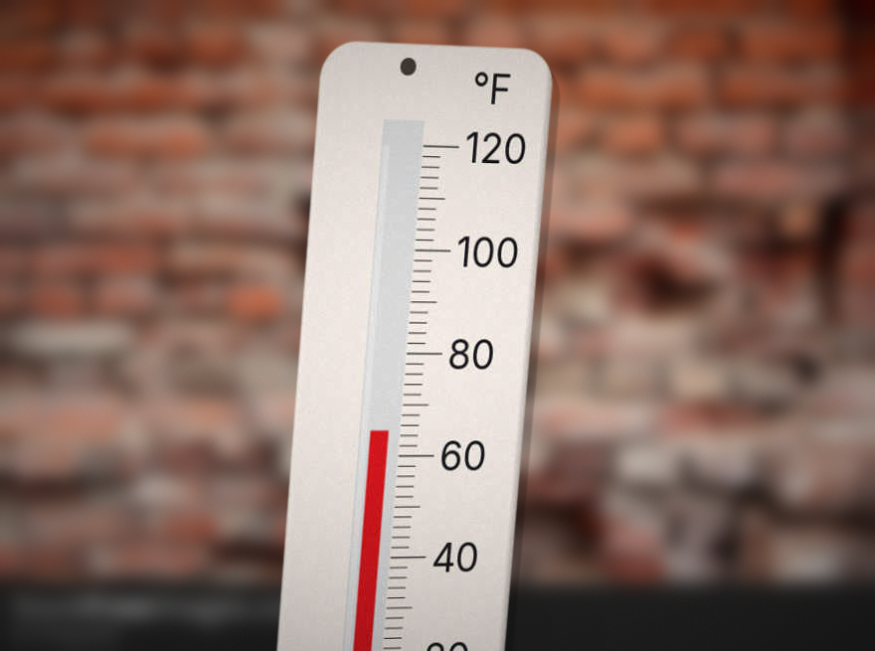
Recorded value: 65 °F
